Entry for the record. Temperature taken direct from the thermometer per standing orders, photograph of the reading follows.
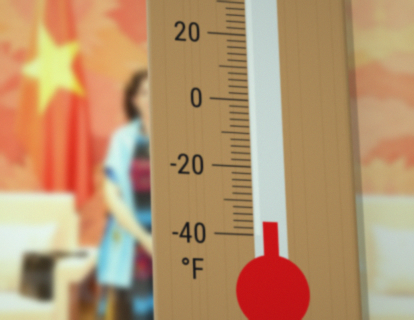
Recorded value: -36 °F
